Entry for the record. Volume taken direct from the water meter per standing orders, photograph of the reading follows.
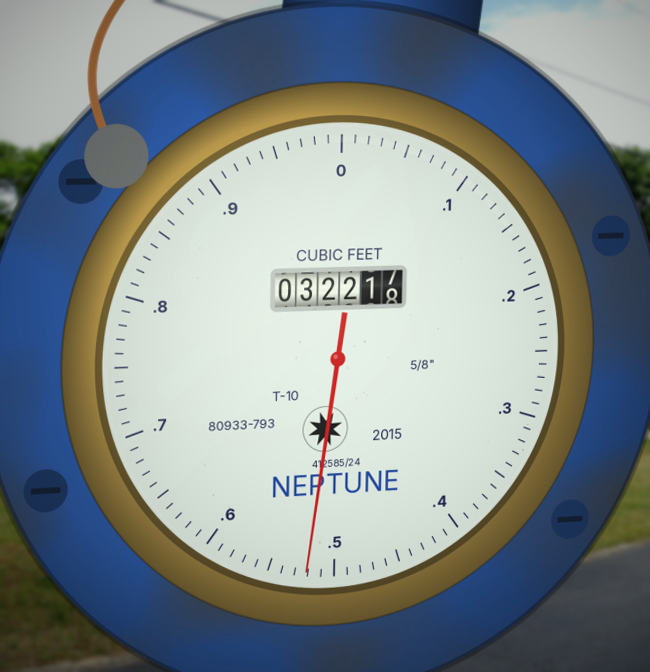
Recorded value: 32217.52 ft³
